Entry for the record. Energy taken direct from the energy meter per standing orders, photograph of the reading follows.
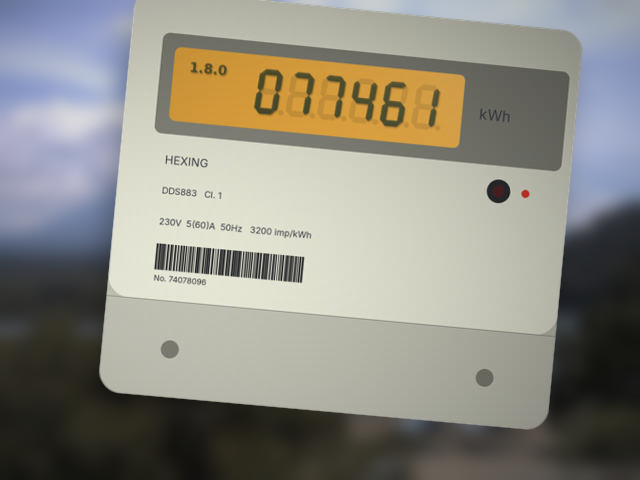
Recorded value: 77461 kWh
